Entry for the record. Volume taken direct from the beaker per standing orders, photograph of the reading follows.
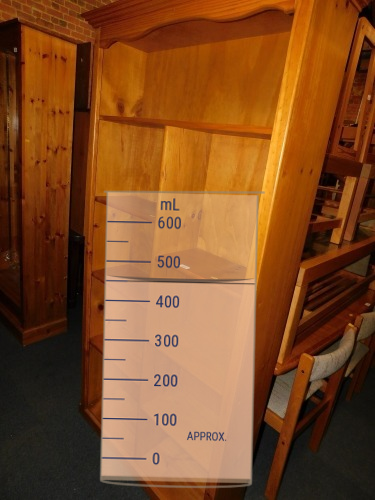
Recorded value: 450 mL
